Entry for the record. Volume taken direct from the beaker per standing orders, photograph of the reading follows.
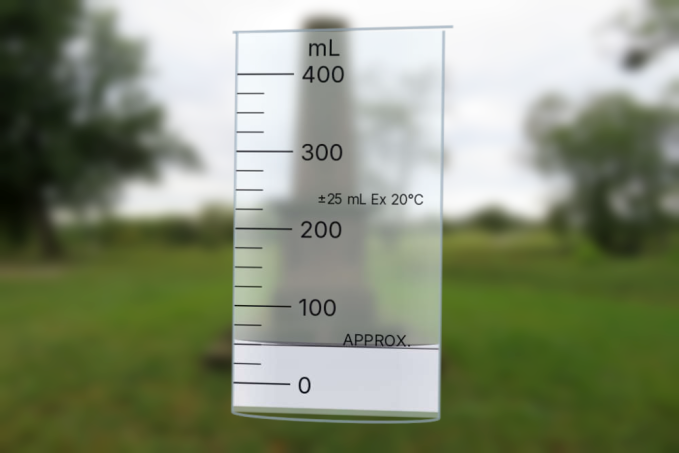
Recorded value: 50 mL
